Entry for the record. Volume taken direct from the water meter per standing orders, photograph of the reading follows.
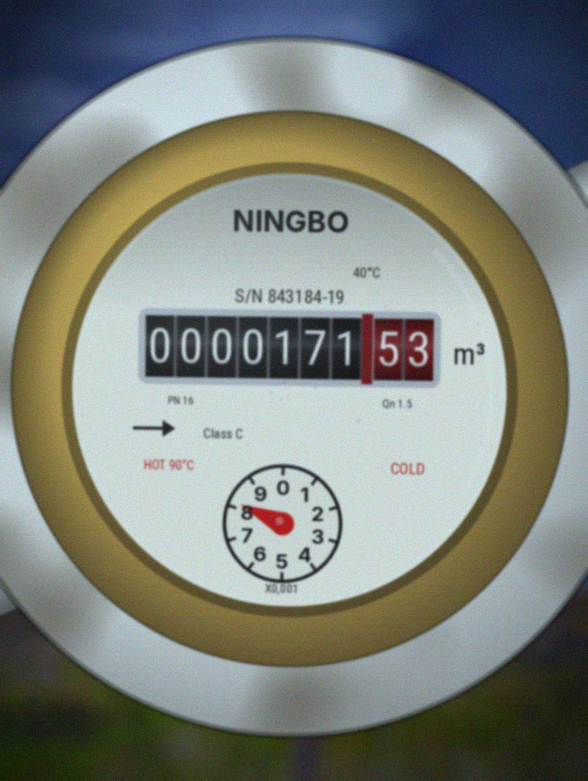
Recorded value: 171.538 m³
